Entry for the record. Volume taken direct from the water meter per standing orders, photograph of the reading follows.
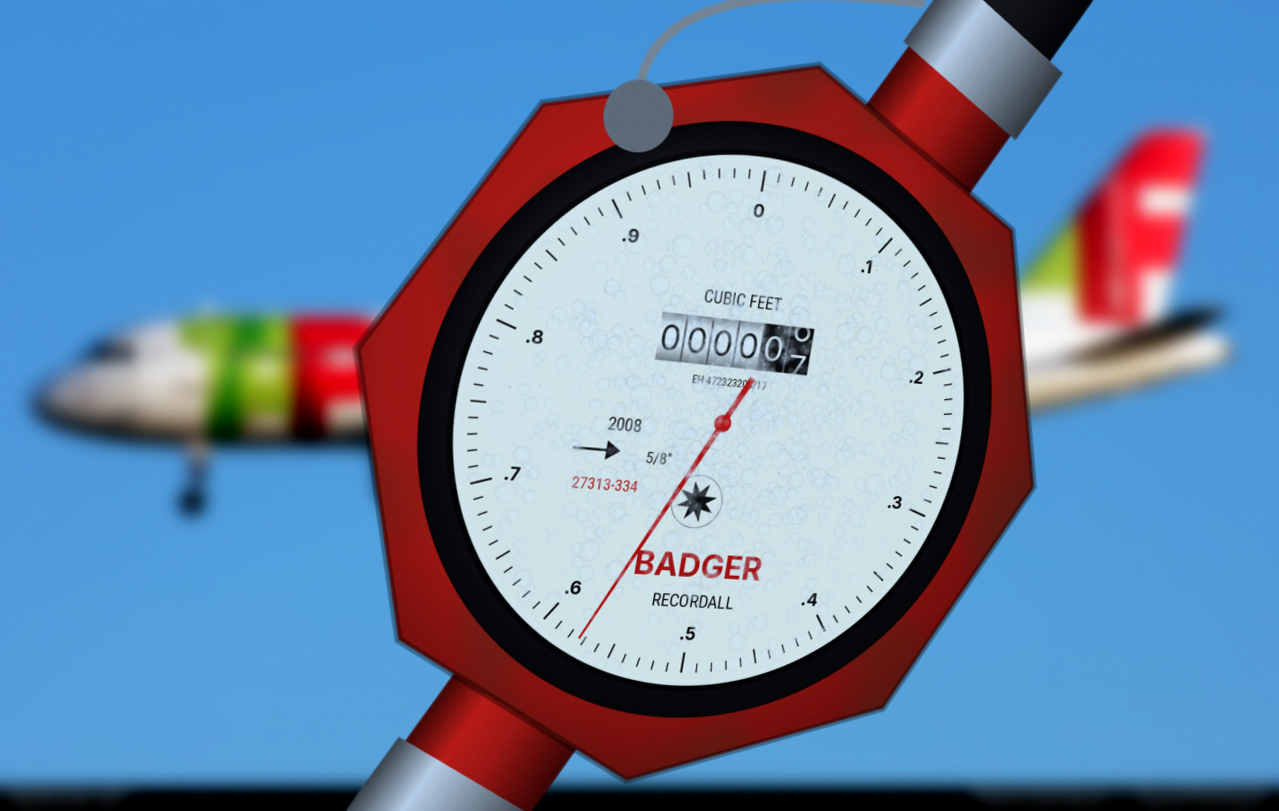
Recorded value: 6.57 ft³
